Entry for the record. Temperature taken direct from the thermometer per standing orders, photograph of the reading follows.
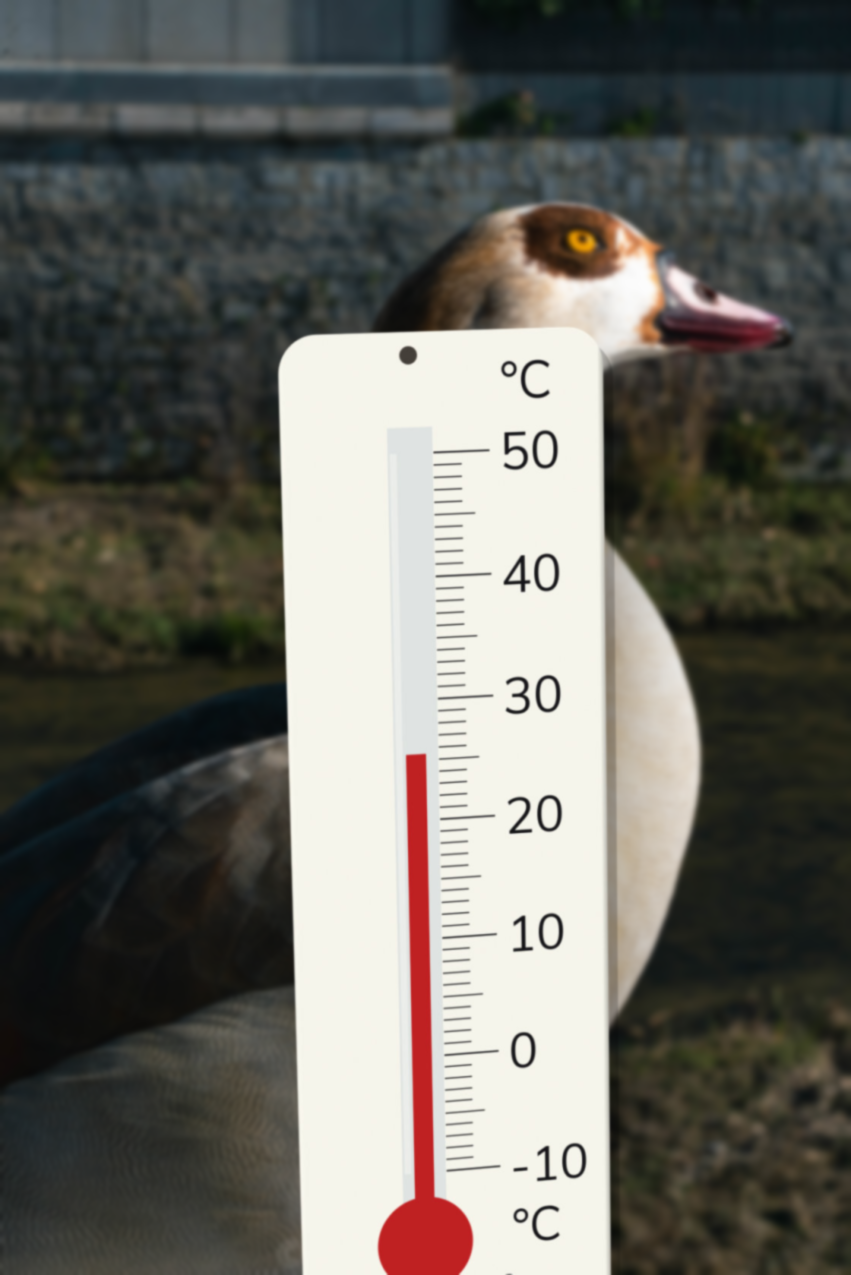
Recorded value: 25.5 °C
